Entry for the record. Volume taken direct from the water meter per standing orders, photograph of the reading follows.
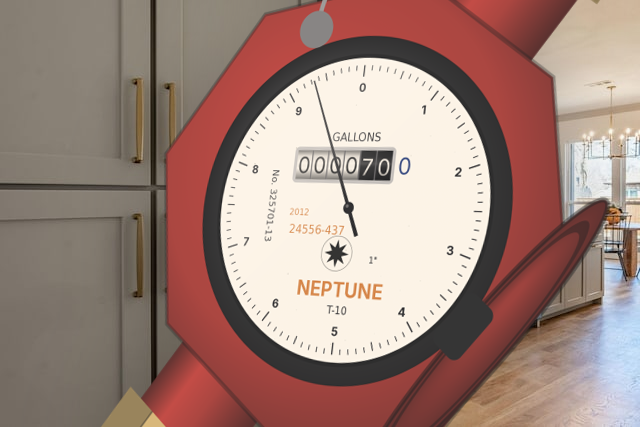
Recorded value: 699.3 gal
